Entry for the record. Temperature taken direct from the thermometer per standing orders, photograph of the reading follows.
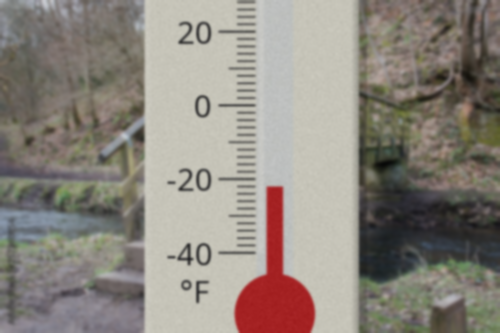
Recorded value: -22 °F
